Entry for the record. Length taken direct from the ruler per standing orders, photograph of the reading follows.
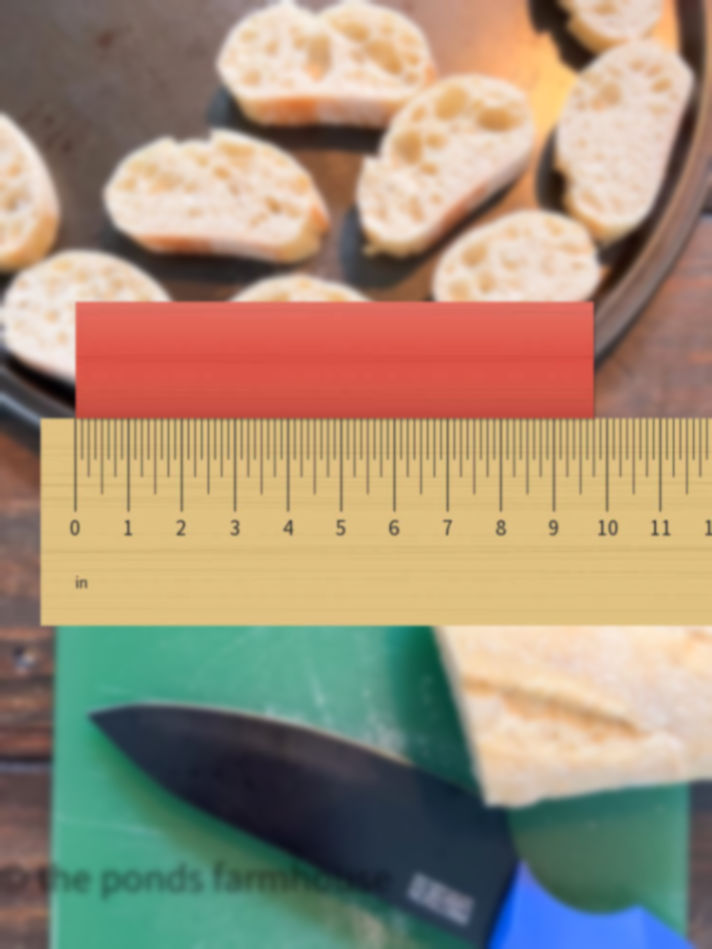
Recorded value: 9.75 in
